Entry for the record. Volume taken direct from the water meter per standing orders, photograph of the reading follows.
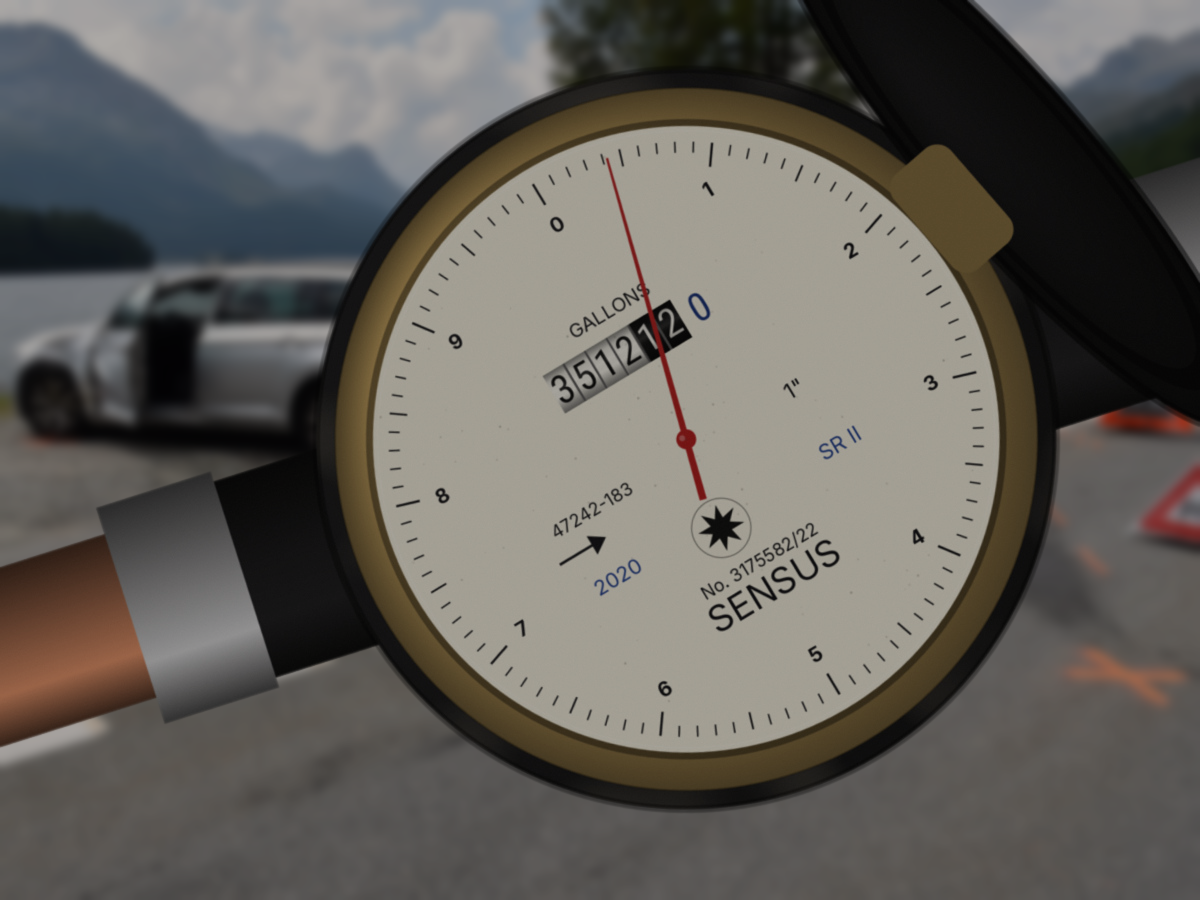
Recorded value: 3512120.4 gal
